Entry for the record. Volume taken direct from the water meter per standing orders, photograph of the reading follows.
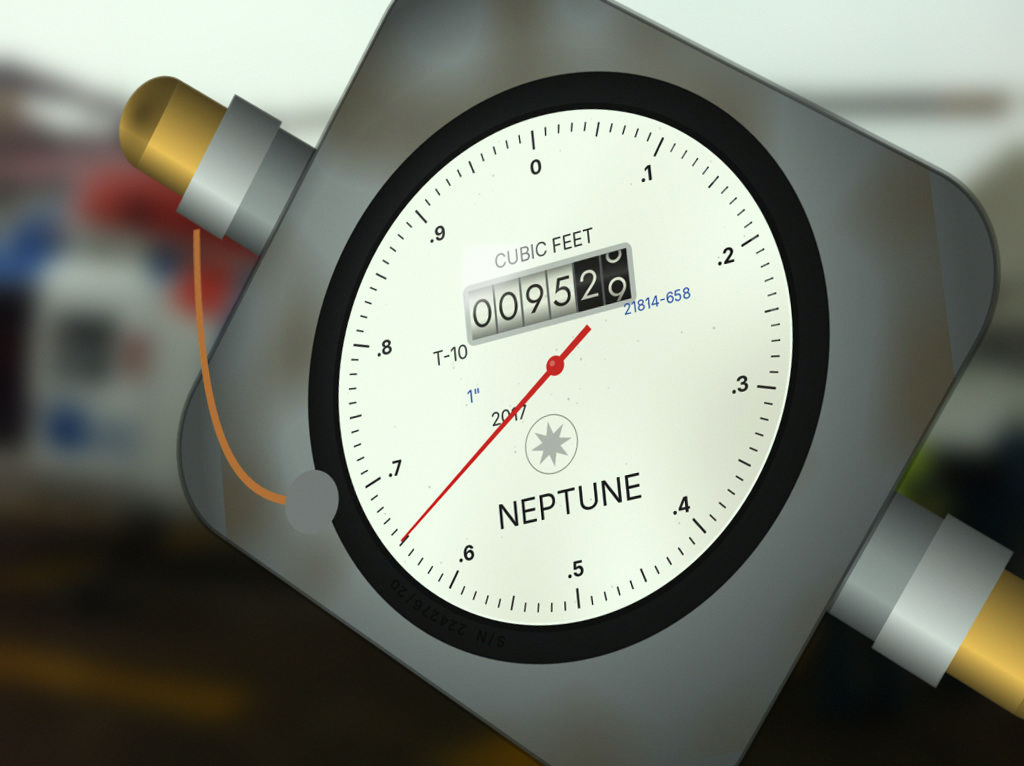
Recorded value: 9528.65 ft³
